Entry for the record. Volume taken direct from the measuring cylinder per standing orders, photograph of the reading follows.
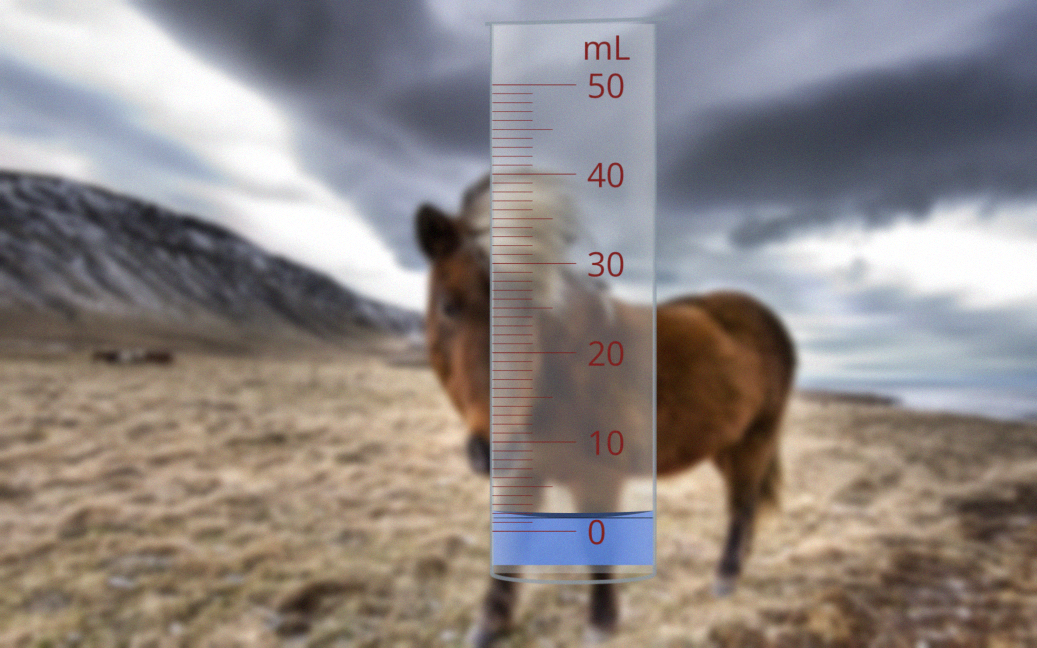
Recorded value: 1.5 mL
